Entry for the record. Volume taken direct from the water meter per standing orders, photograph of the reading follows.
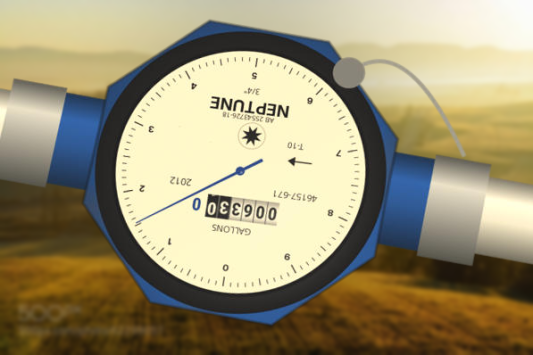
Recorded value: 63301.5 gal
